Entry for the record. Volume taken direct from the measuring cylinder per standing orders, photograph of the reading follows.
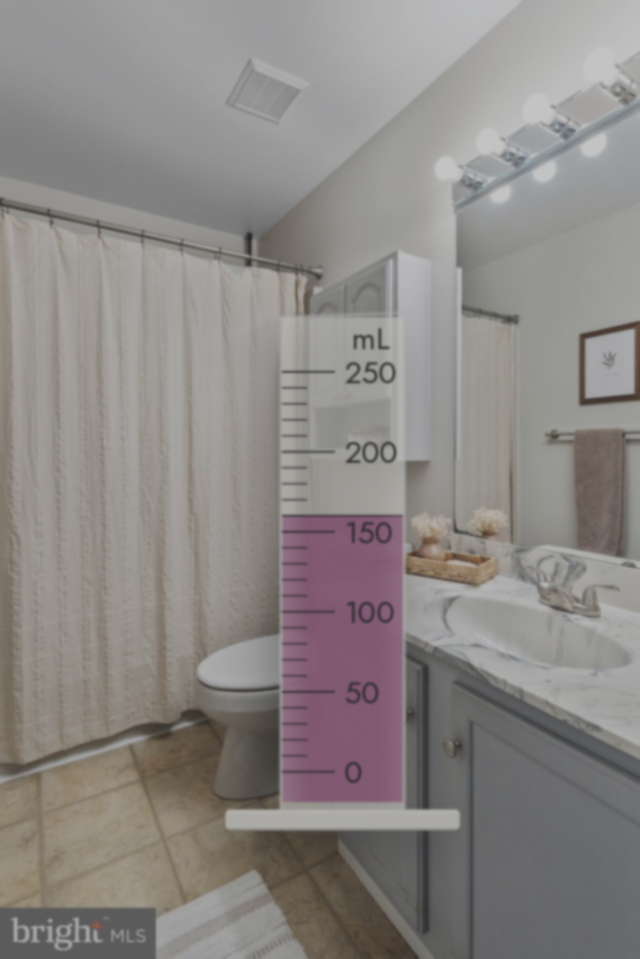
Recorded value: 160 mL
